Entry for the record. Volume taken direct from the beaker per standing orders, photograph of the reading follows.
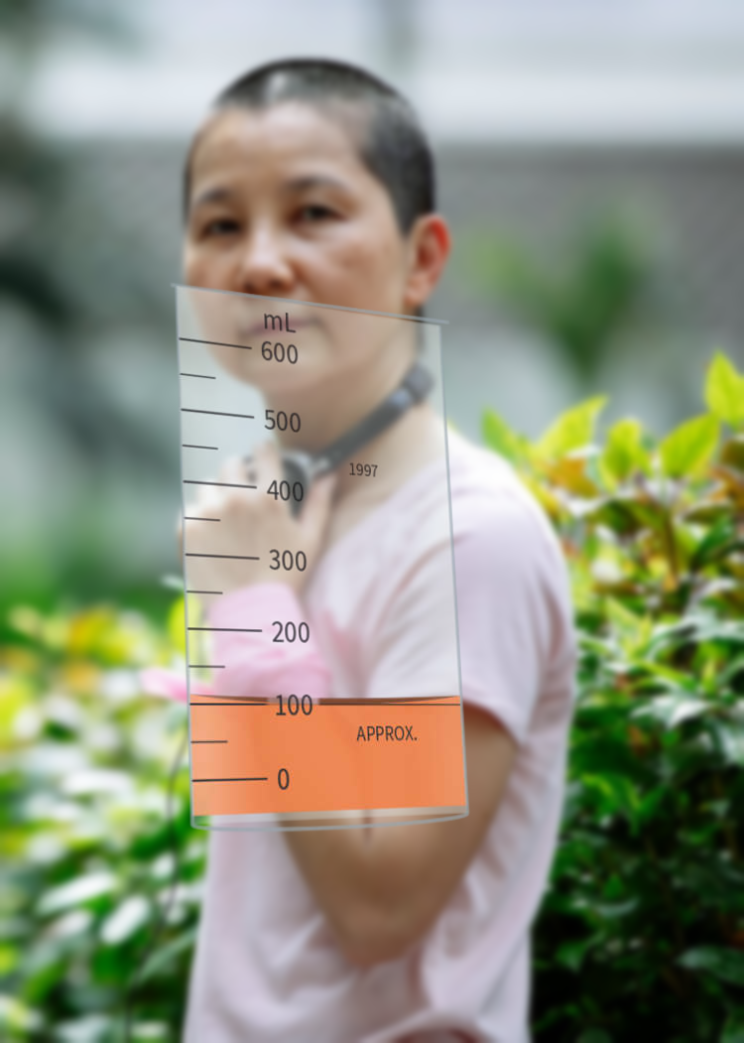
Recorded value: 100 mL
